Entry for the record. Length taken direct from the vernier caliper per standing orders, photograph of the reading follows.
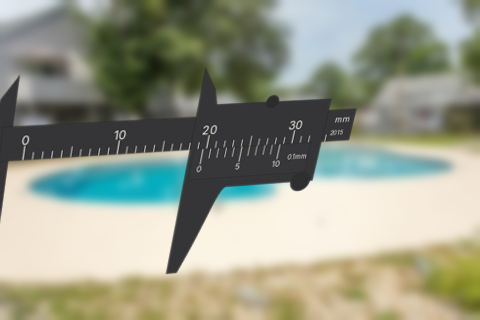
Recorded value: 19.6 mm
